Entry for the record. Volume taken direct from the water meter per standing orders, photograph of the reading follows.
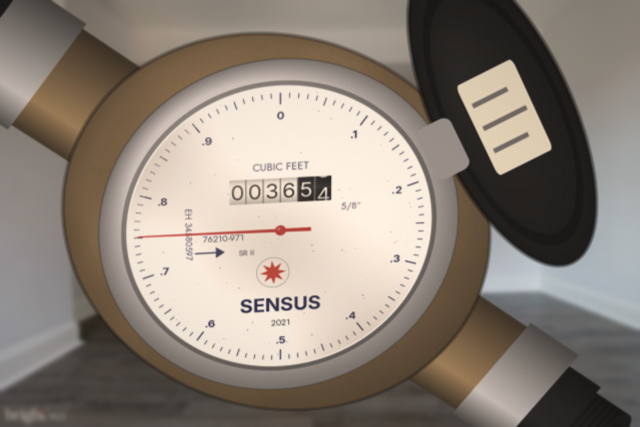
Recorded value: 3653.75 ft³
